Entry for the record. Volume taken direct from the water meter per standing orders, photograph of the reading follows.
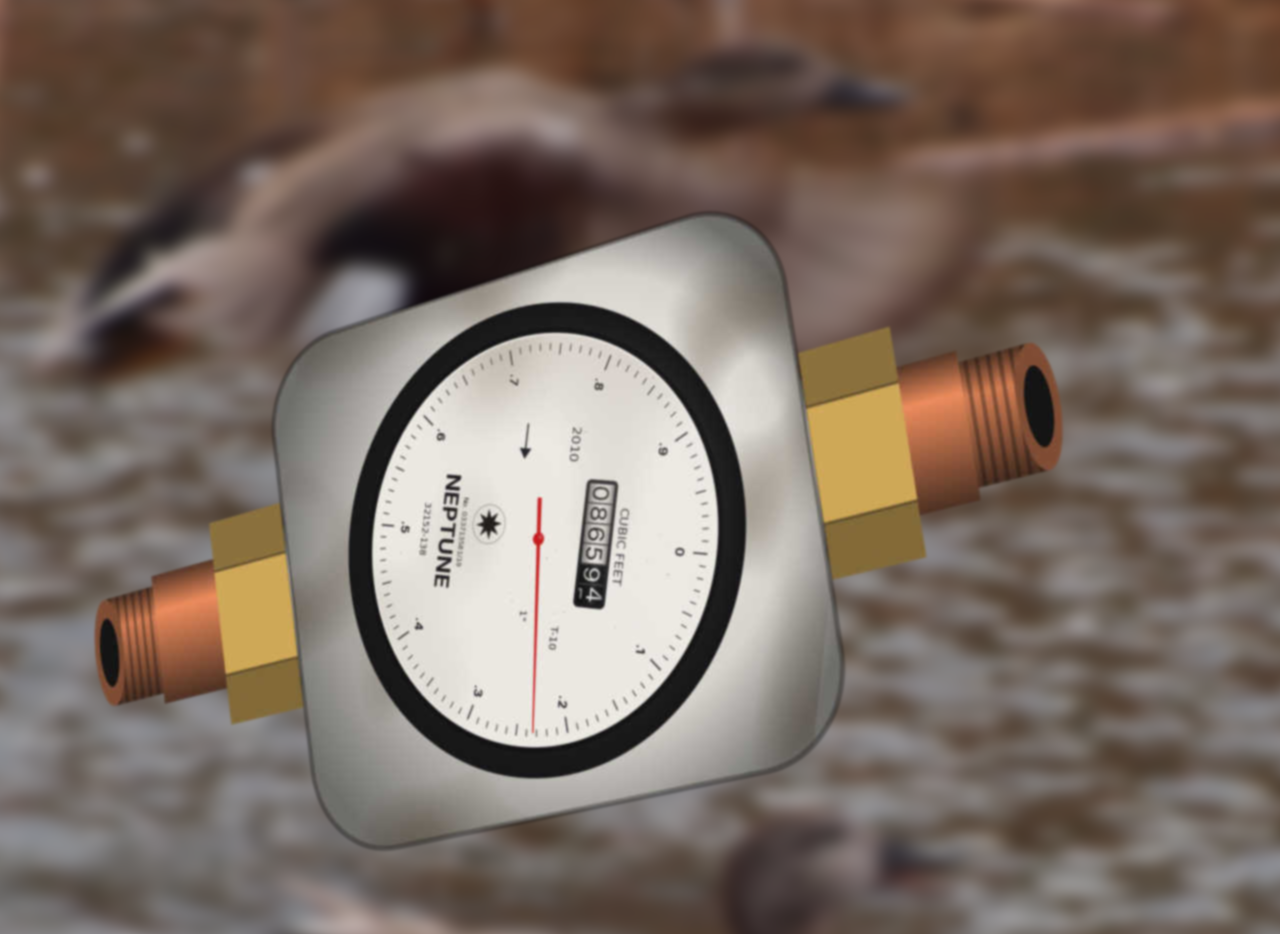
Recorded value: 86594.23 ft³
